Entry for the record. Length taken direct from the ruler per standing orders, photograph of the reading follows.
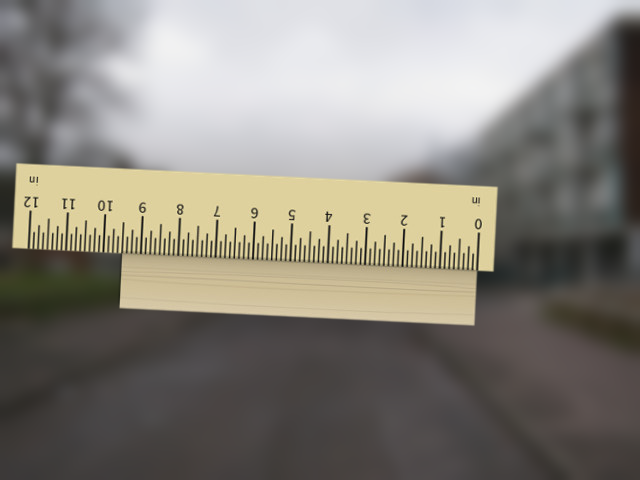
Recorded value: 9.5 in
